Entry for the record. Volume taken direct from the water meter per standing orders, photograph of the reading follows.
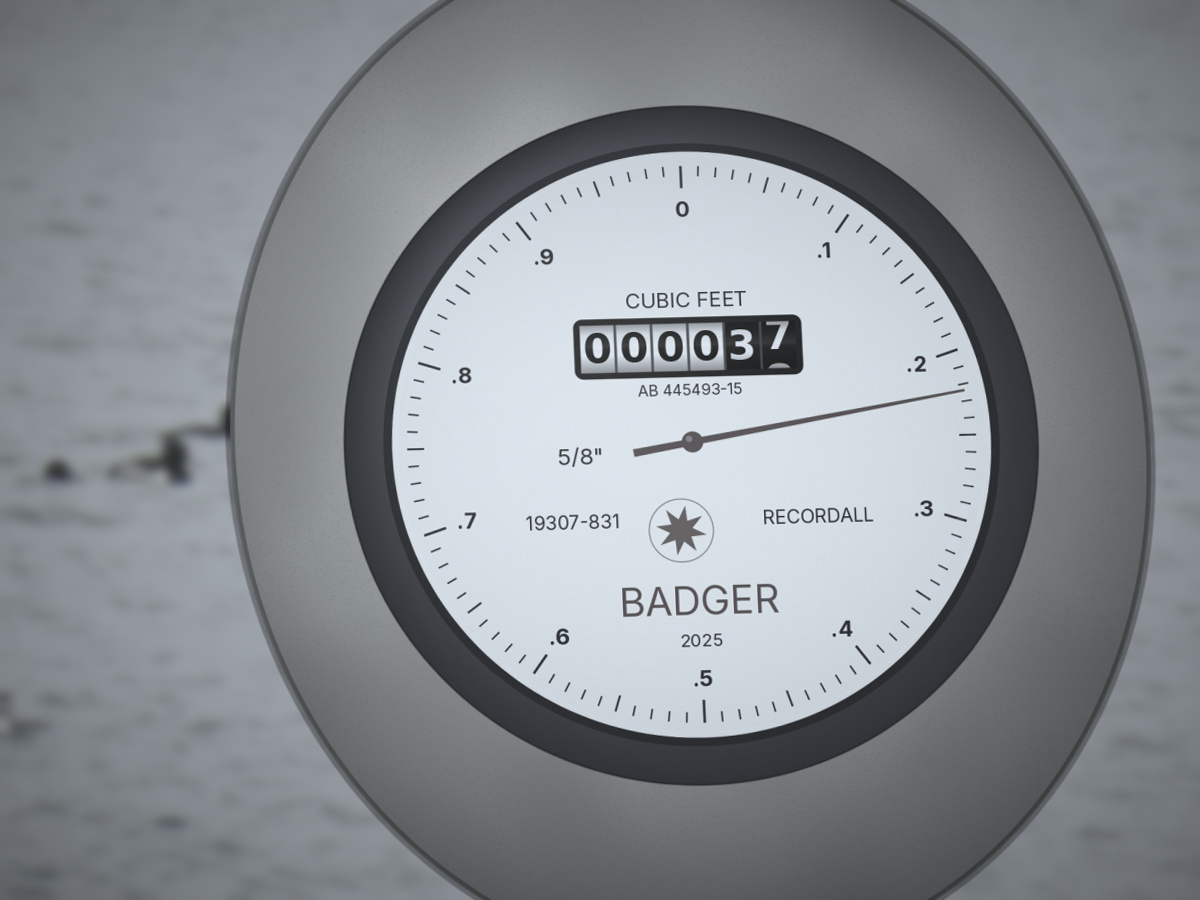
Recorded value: 37.22 ft³
